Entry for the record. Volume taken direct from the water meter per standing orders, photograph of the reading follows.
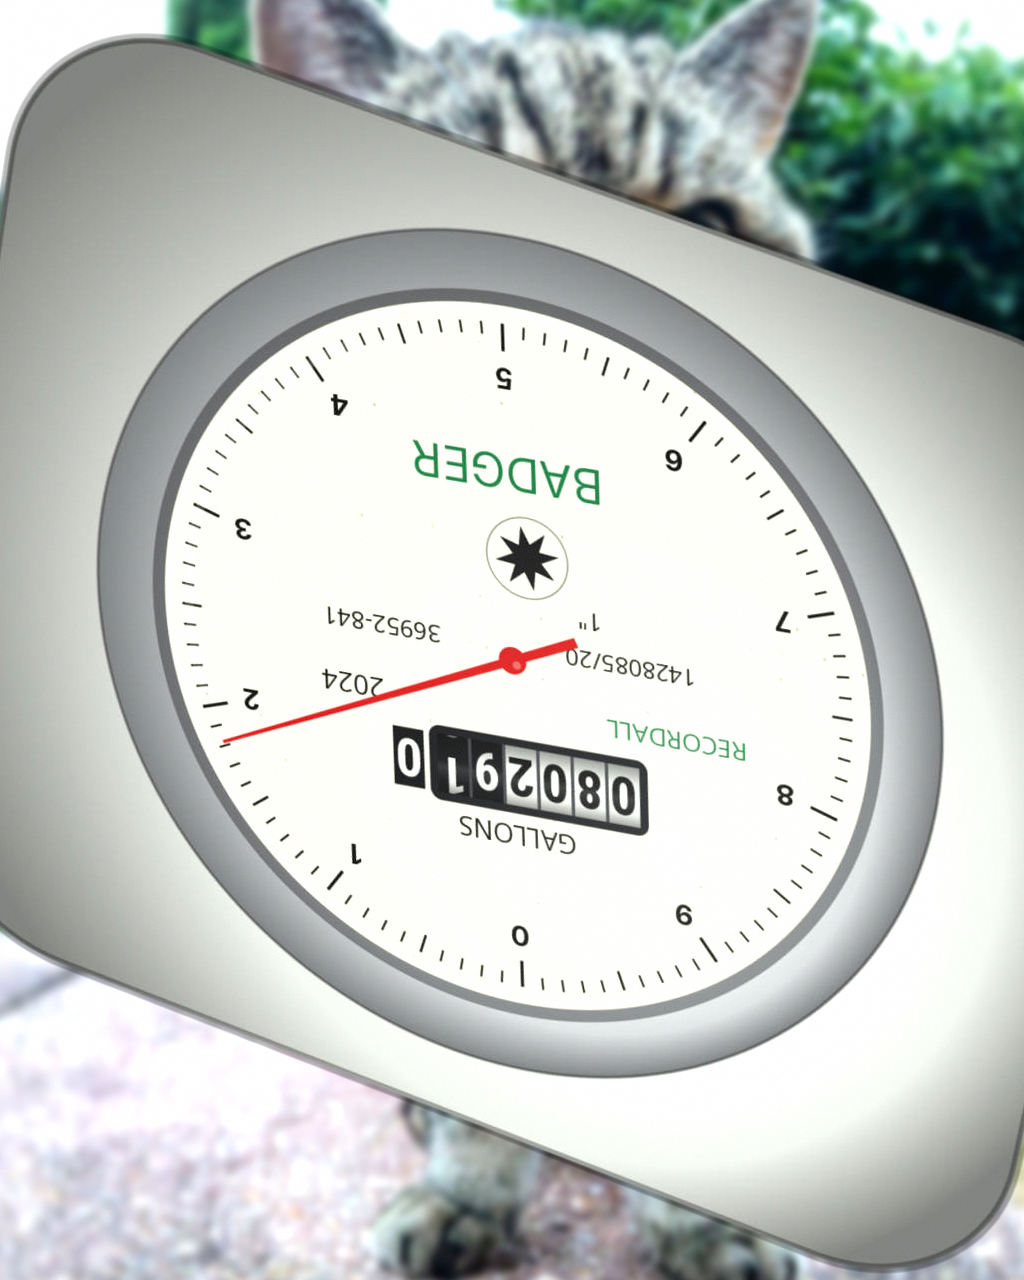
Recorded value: 802911.8 gal
